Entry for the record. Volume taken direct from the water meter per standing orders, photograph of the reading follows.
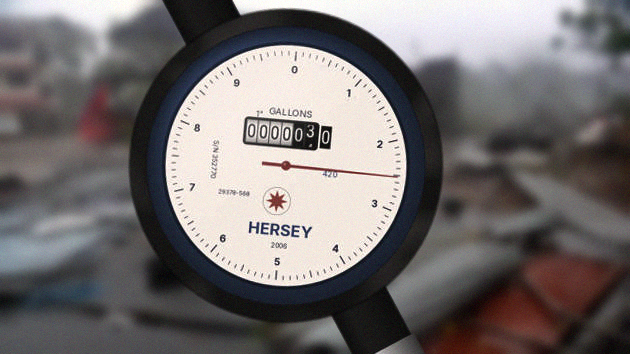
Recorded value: 32.5 gal
